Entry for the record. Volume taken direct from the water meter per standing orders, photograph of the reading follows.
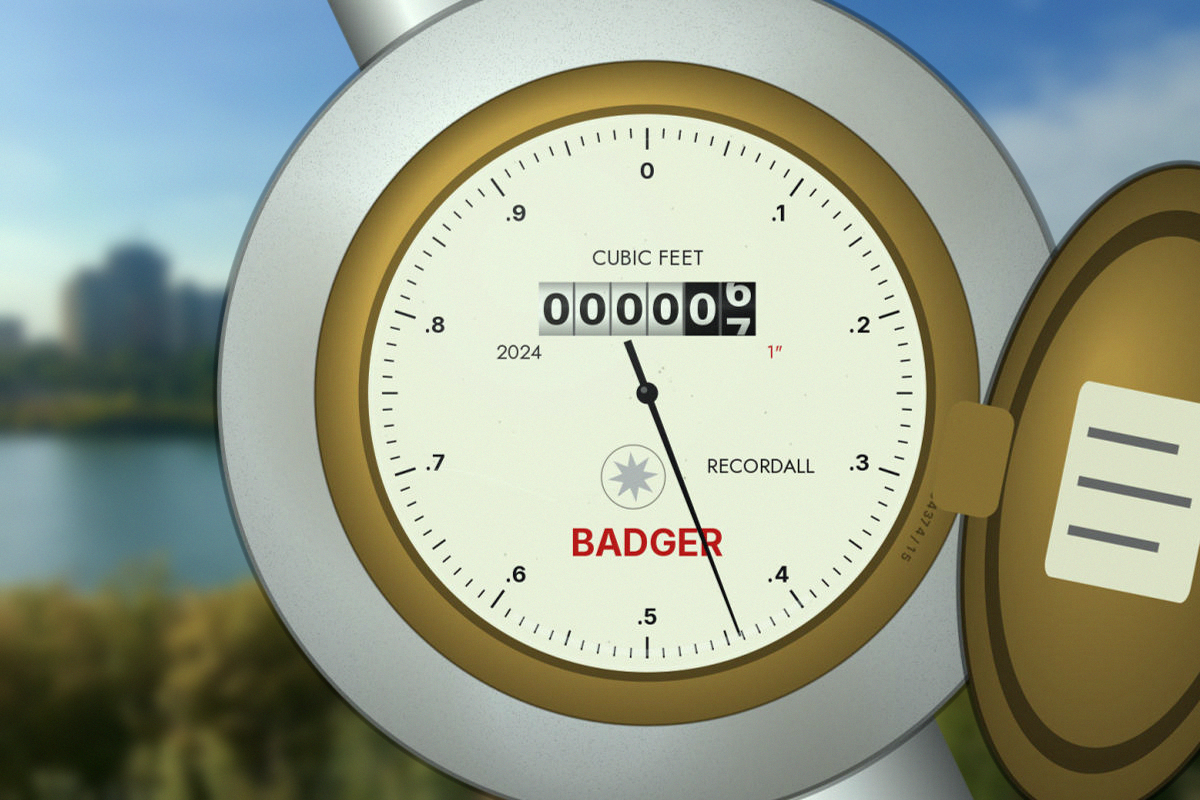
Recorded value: 6.44 ft³
